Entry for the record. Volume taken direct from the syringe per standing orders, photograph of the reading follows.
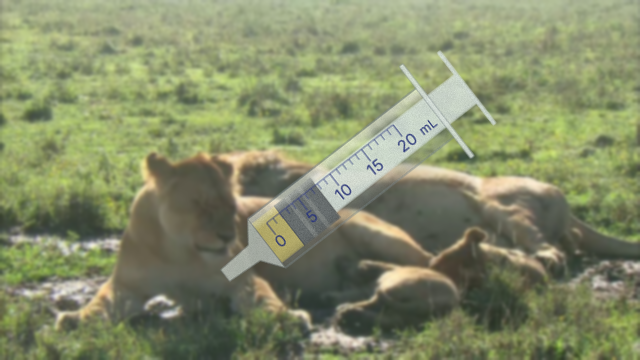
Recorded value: 2 mL
